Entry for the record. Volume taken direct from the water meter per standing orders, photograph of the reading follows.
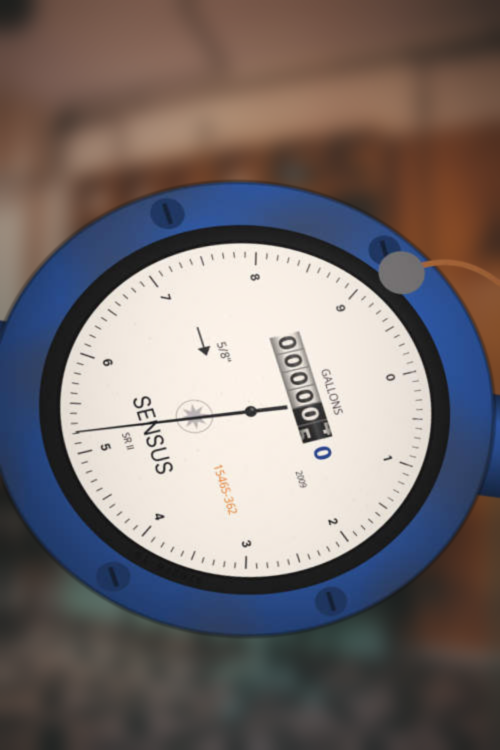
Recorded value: 45.2 gal
